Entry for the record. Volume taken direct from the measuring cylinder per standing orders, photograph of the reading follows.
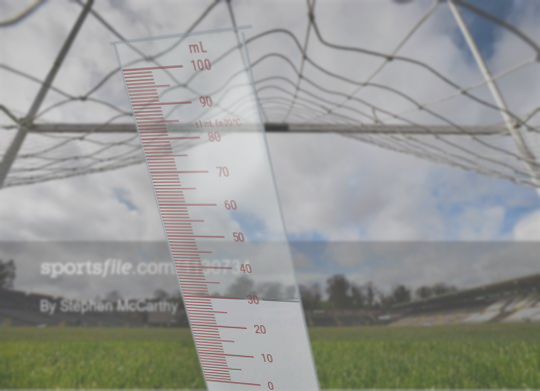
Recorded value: 30 mL
